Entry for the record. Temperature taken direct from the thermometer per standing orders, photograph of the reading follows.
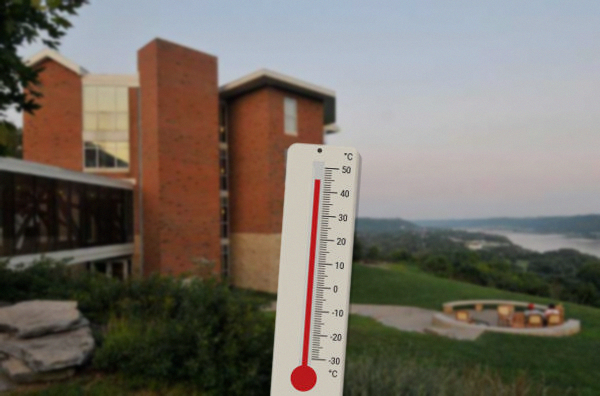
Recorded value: 45 °C
